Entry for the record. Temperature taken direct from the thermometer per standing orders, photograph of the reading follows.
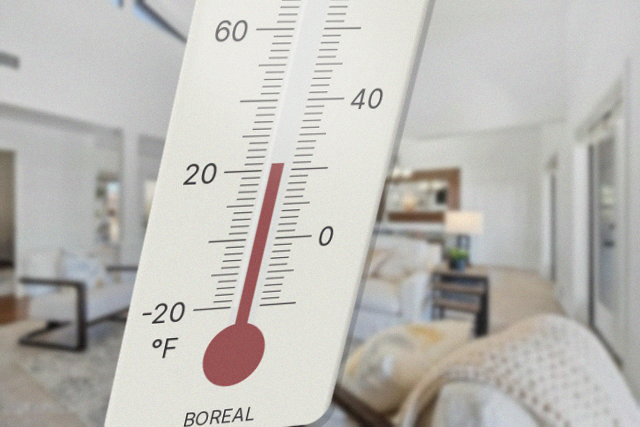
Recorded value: 22 °F
